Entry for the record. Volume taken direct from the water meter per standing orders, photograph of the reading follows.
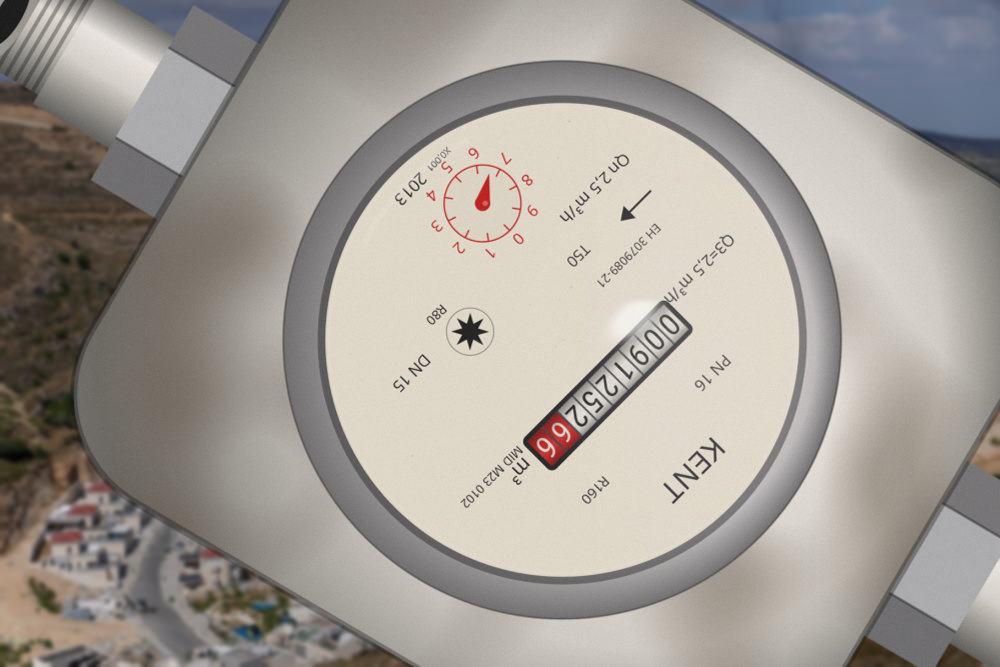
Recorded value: 91252.666 m³
